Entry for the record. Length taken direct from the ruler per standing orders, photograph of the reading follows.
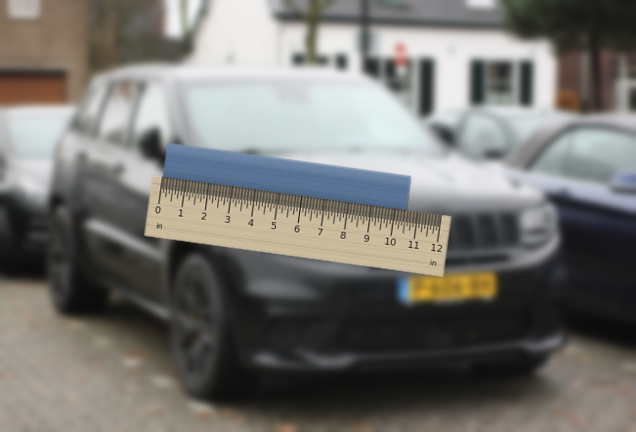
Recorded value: 10.5 in
